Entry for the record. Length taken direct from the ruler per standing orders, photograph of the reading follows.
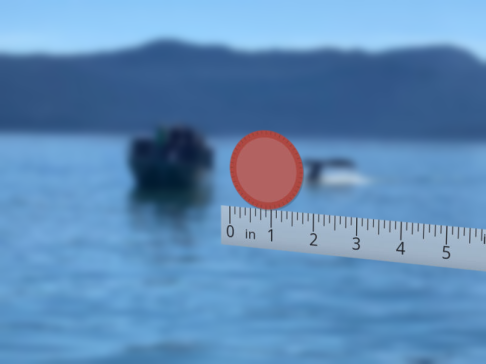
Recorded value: 1.75 in
